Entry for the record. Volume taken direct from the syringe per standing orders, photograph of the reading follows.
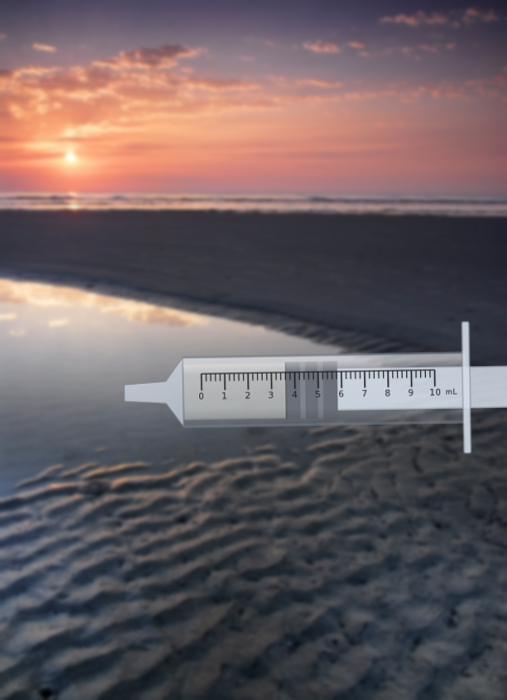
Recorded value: 3.6 mL
